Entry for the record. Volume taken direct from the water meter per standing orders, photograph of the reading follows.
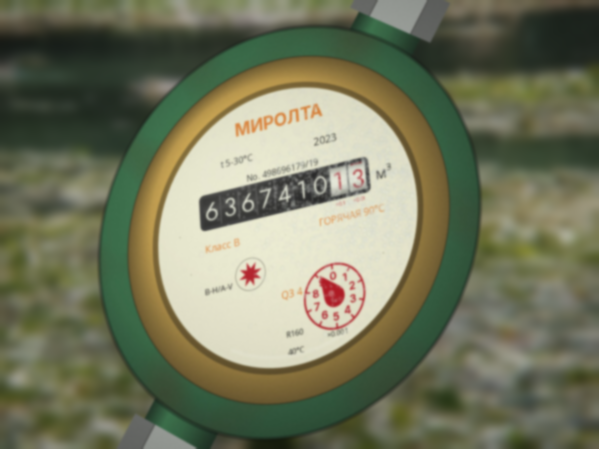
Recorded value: 6367410.129 m³
